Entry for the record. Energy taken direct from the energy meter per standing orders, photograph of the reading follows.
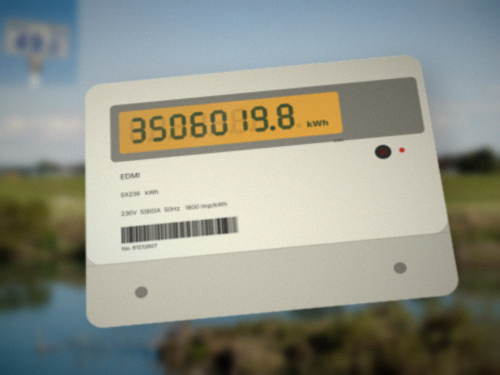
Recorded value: 3506019.8 kWh
